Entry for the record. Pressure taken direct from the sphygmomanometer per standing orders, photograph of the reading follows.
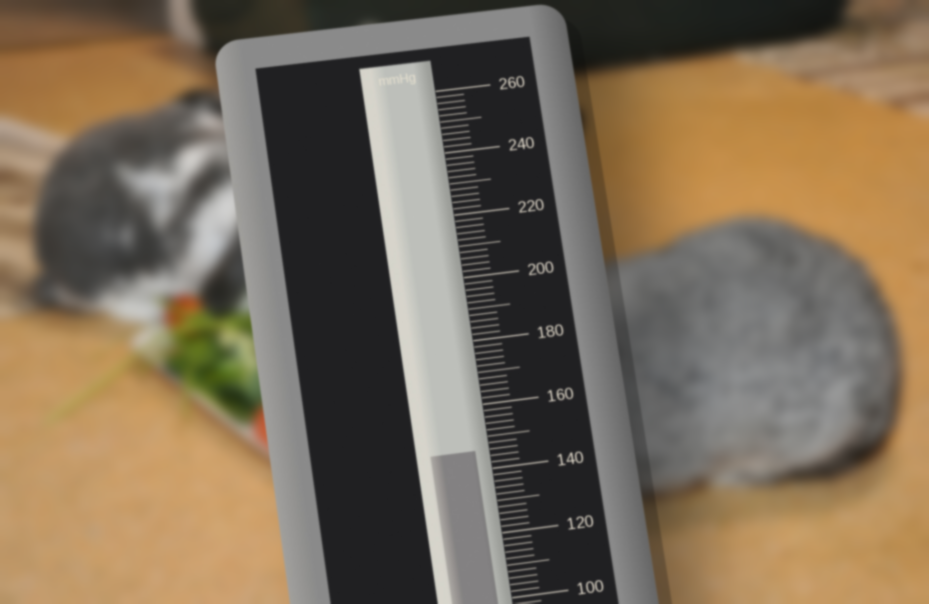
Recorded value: 146 mmHg
